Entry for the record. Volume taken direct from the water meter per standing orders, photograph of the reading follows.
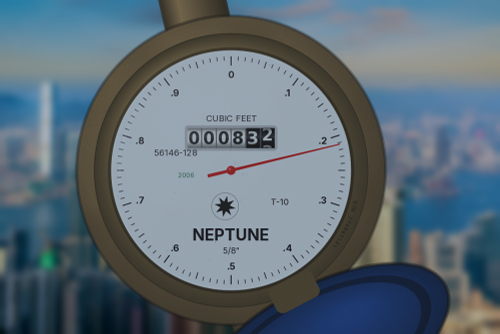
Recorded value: 832.21 ft³
